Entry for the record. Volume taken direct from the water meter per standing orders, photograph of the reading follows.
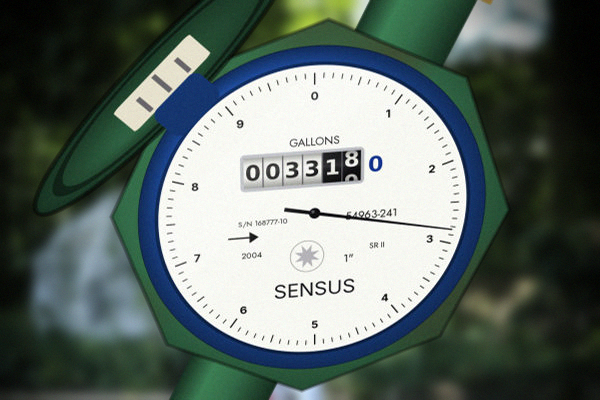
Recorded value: 33182.8 gal
